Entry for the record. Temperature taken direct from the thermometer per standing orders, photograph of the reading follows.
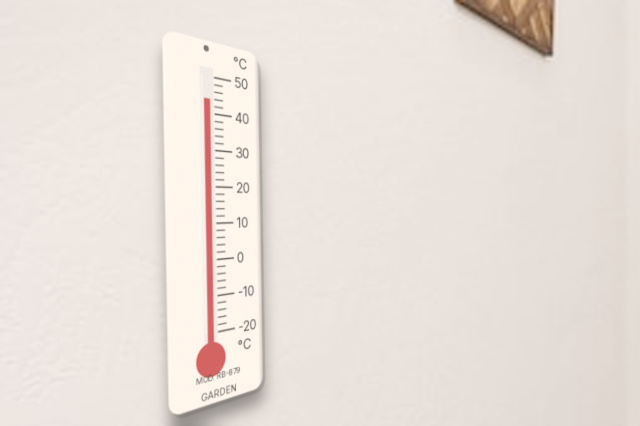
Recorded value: 44 °C
